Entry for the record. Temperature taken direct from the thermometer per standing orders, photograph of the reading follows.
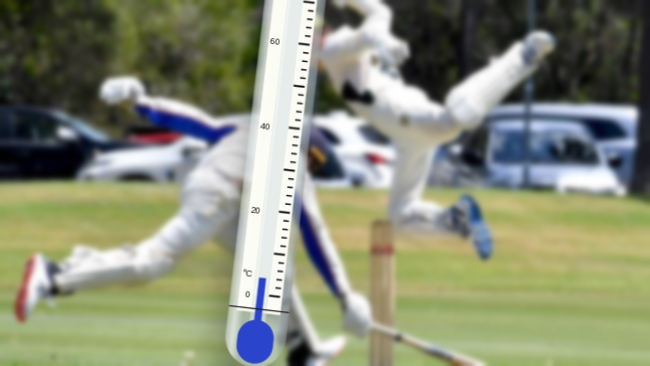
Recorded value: 4 °C
